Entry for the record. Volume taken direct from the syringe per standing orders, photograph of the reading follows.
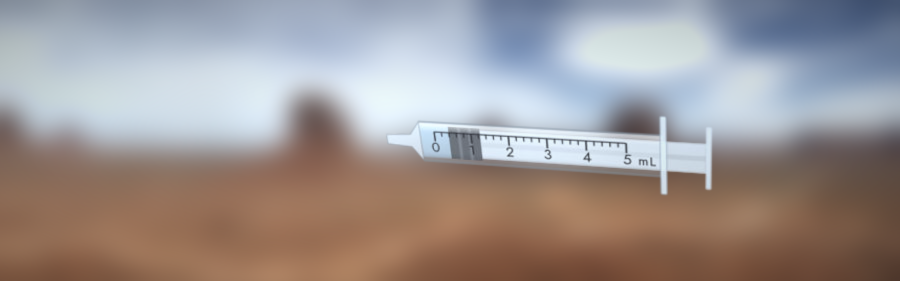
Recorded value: 0.4 mL
